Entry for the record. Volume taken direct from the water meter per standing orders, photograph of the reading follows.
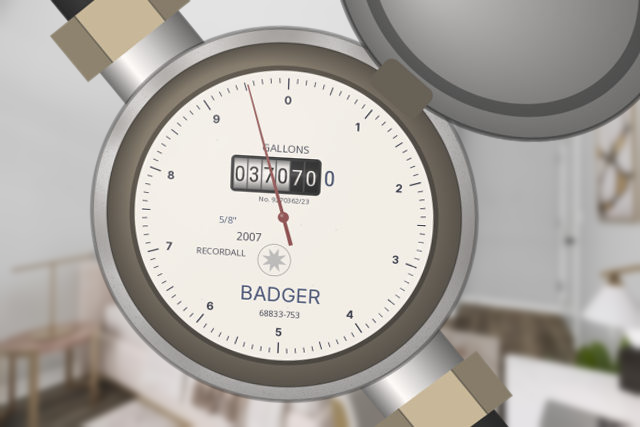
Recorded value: 370699.5 gal
